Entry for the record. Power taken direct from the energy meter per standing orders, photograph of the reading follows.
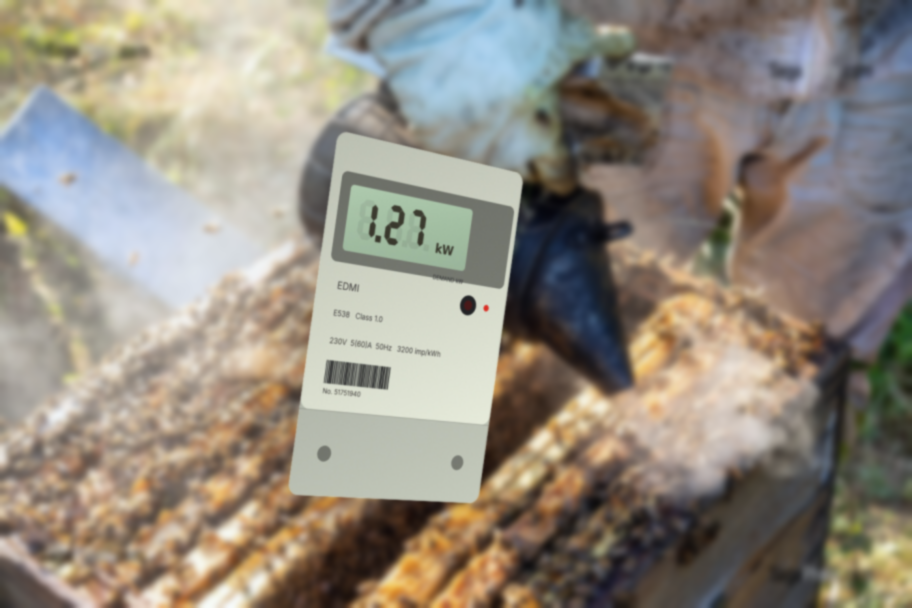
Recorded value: 1.27 kW
